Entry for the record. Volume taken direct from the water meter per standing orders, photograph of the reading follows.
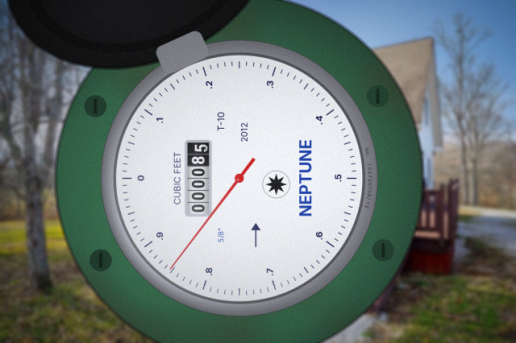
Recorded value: 84.85 ft³
